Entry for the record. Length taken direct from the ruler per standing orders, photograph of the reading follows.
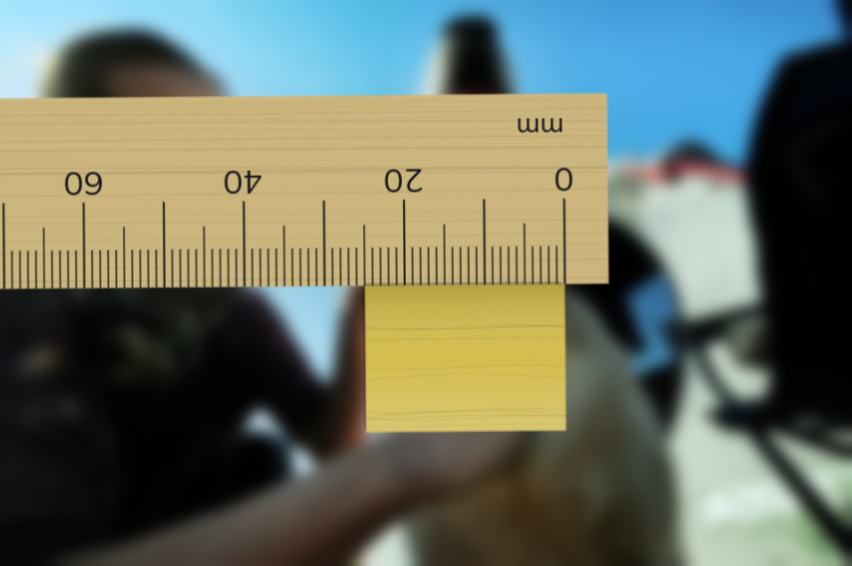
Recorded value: 25 mm
